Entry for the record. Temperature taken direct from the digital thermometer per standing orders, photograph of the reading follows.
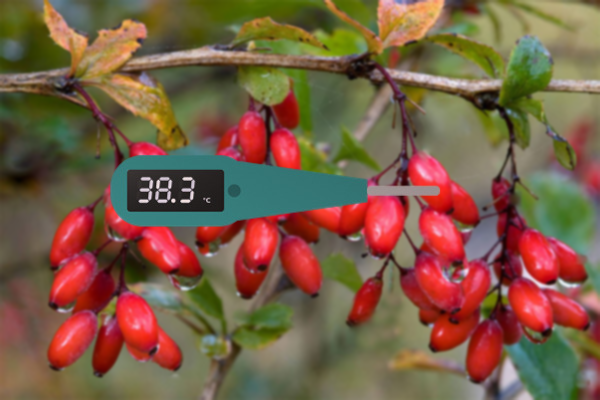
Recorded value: 38.3 °C
